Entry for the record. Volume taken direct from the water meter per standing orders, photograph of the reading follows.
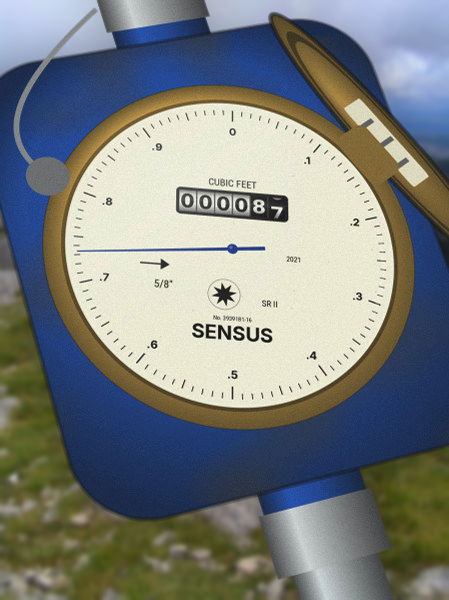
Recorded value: 86.73 ft³
